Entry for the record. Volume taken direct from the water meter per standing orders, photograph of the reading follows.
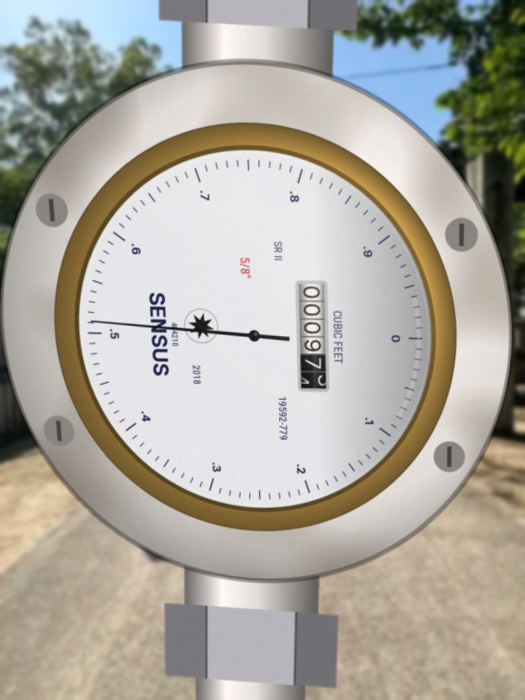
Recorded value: 973.51 ft³
